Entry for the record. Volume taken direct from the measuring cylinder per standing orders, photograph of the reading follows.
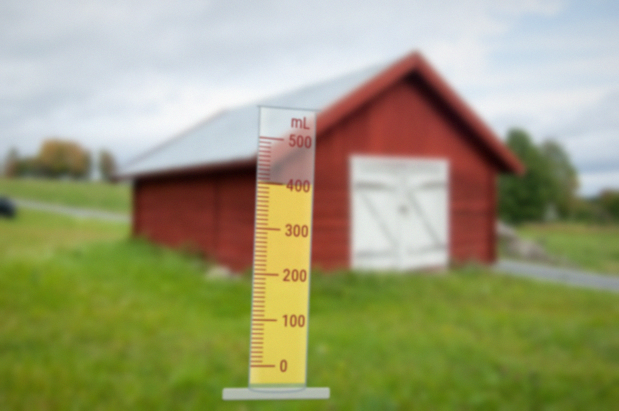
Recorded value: 400 mL
